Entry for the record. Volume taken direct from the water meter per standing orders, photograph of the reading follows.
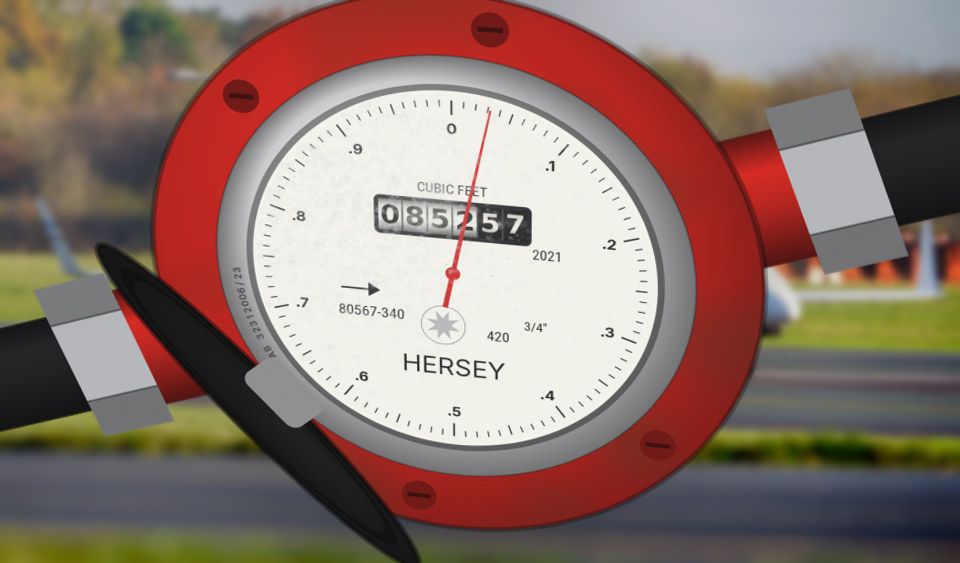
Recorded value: 85257.03 ft³
